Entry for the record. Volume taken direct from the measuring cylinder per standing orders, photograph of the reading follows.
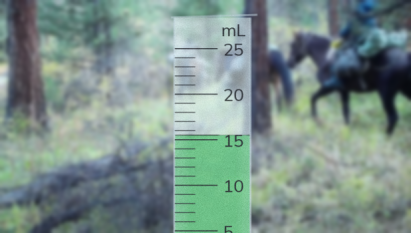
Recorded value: 15.5 mL
